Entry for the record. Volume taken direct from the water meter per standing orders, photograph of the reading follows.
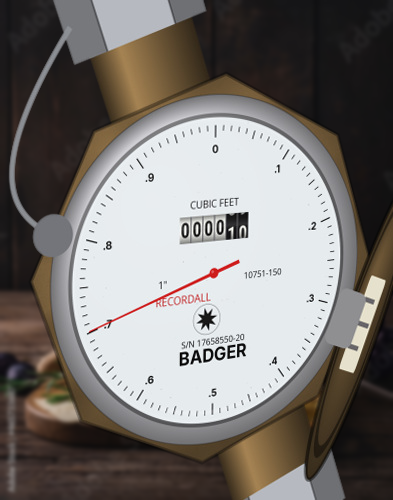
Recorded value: 9.70 ft³
